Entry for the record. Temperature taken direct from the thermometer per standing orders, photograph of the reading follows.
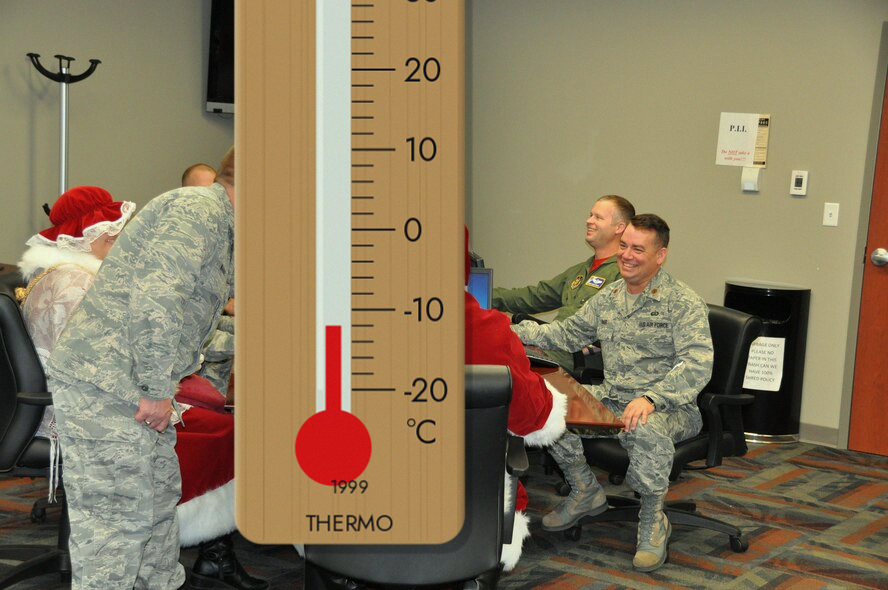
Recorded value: -12 °C
